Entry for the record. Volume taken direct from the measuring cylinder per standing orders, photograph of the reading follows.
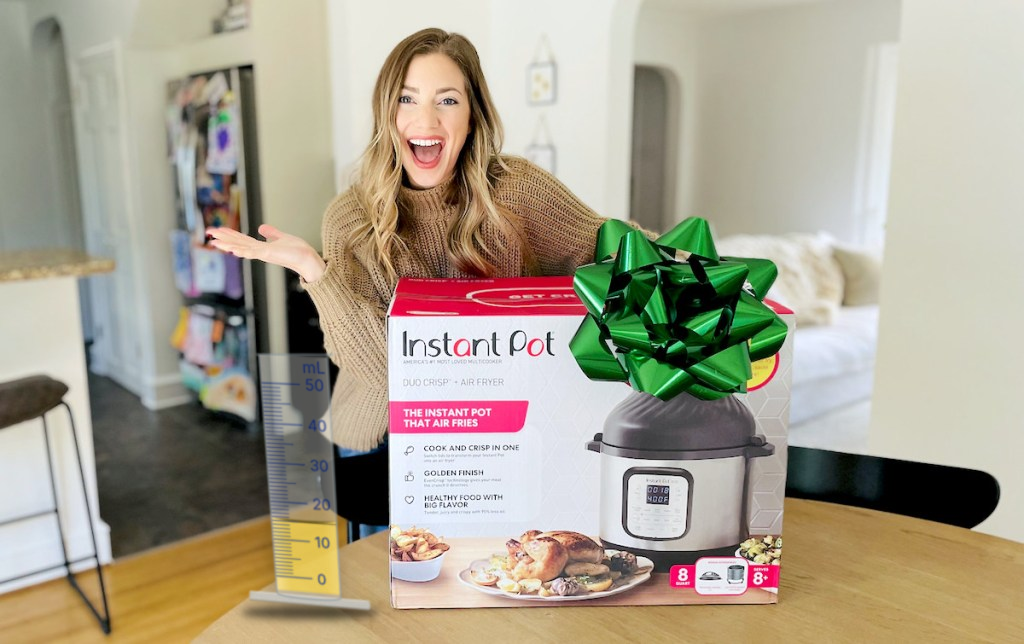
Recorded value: 15 mL
